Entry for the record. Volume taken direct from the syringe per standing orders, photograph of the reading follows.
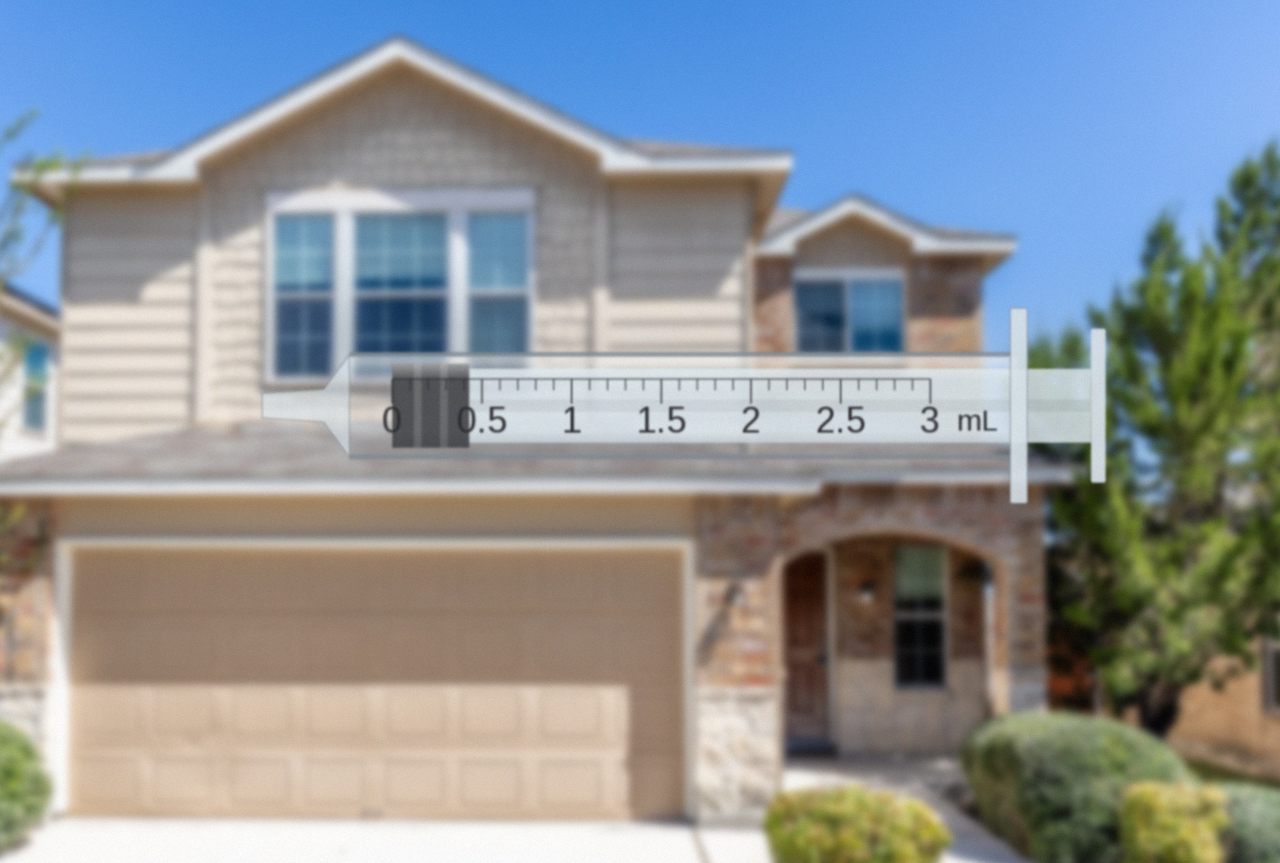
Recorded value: 0 mL
